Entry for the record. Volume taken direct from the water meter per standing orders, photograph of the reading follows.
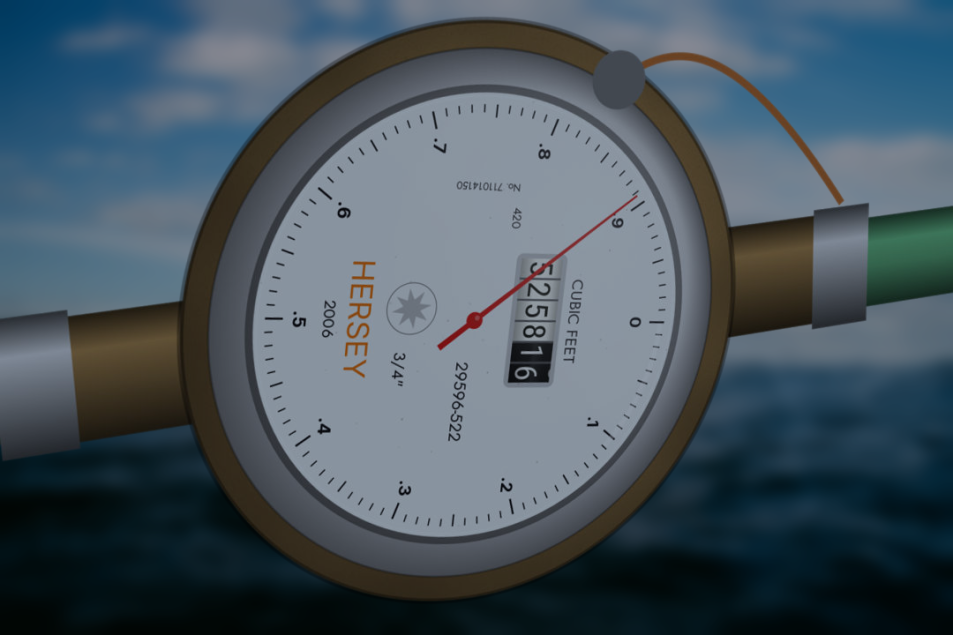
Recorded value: 525815.89 ft³
